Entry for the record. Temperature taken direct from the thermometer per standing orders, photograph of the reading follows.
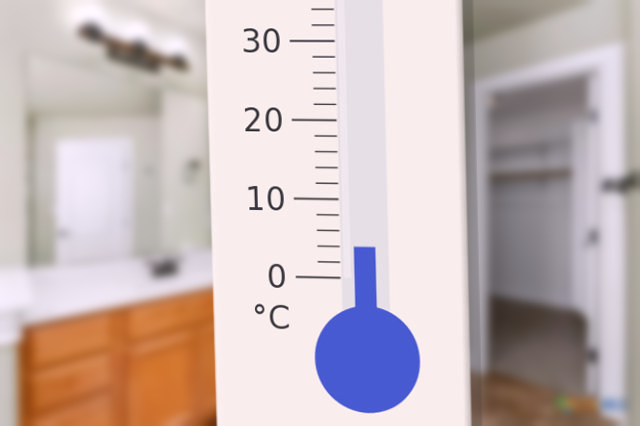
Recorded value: 4 °C
